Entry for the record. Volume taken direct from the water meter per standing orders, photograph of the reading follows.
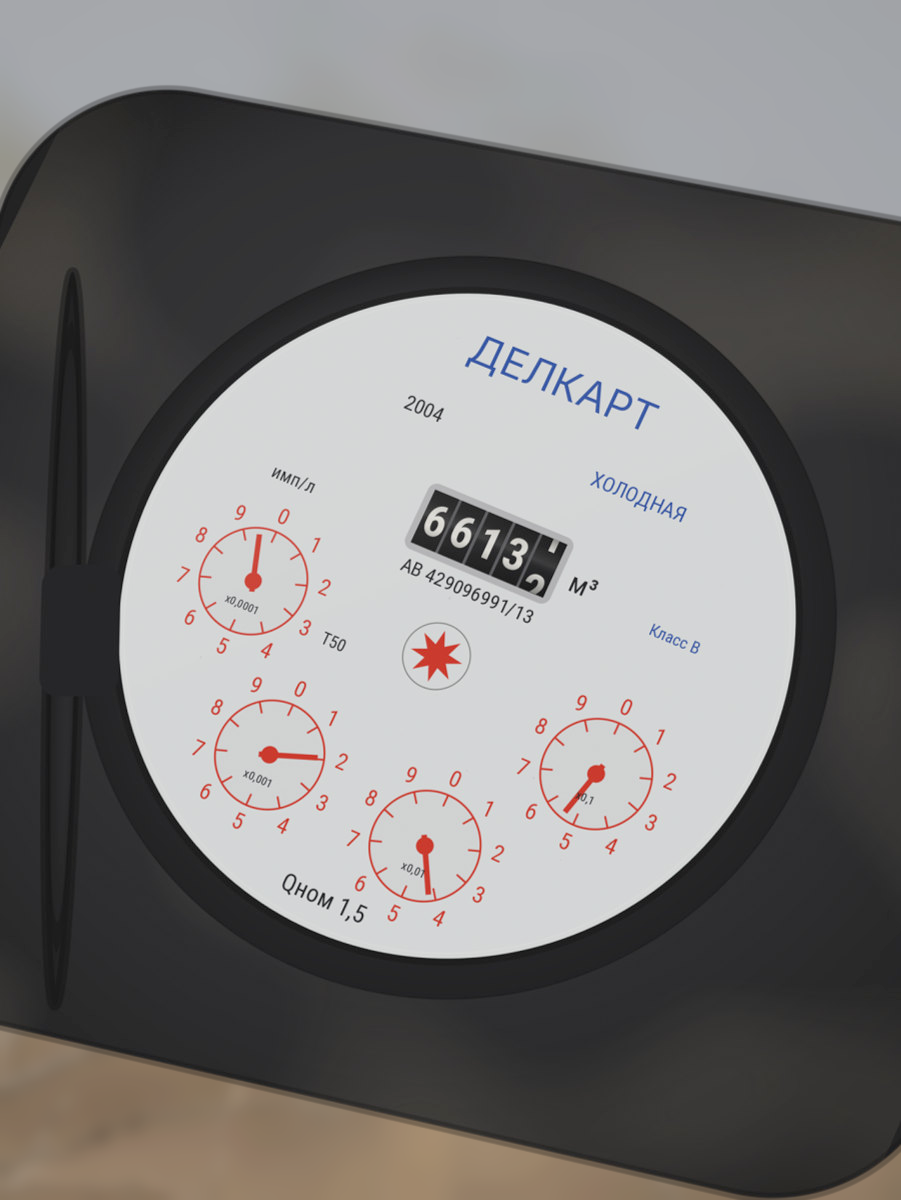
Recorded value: 66131.5419 m³
